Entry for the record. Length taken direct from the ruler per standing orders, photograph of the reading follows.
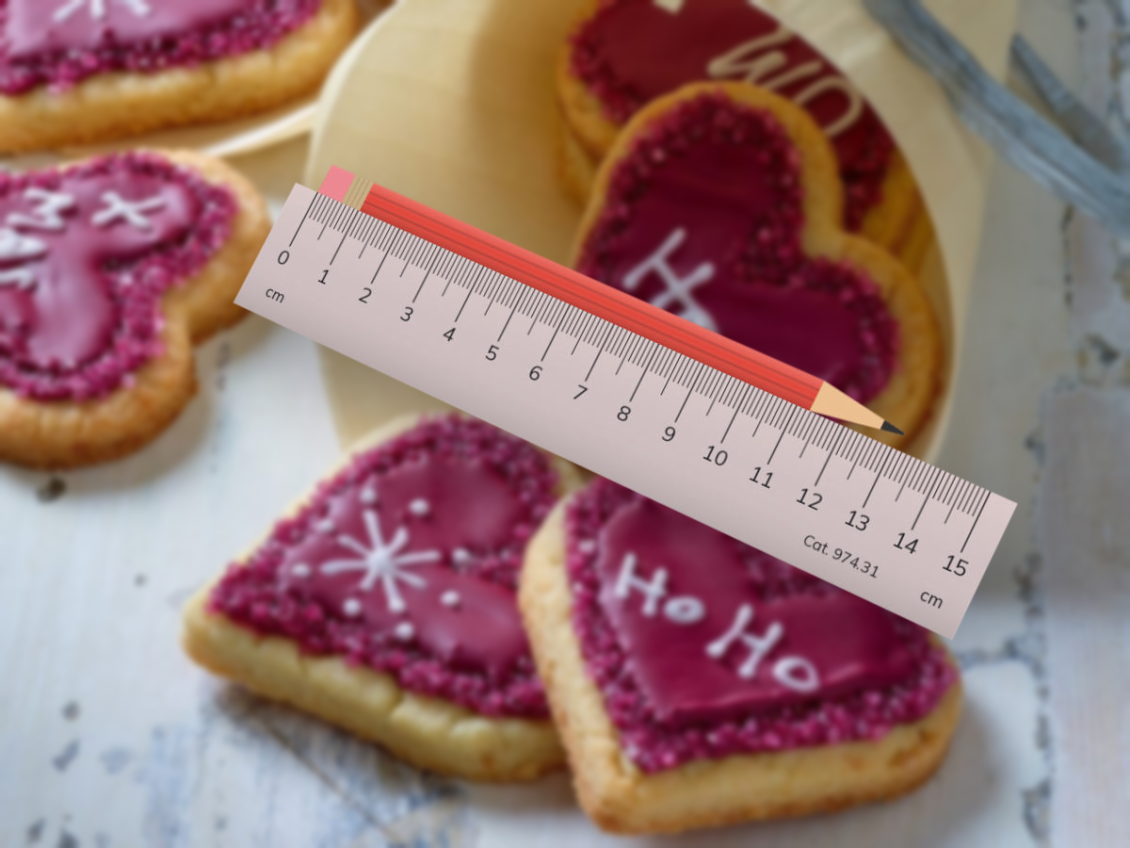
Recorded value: 13.1 cm
